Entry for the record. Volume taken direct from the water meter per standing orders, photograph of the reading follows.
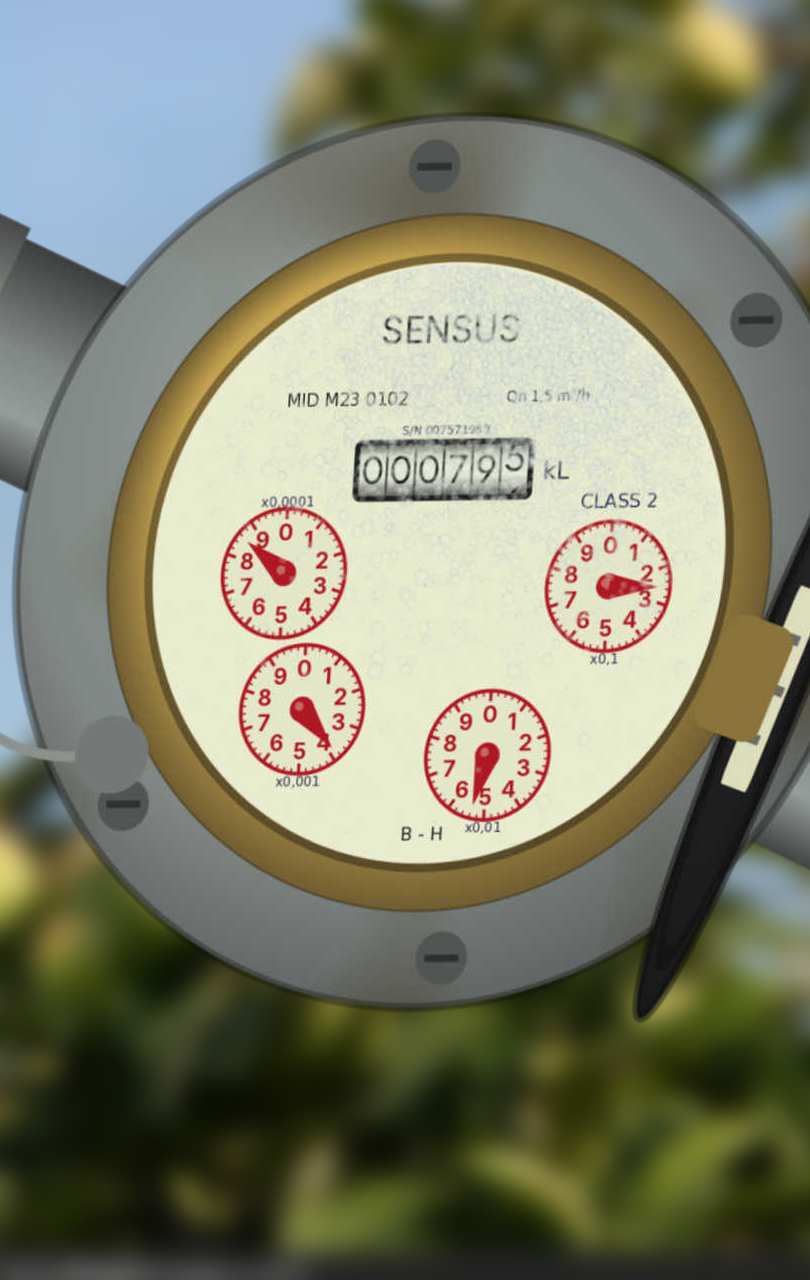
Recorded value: 795.2538 kL
